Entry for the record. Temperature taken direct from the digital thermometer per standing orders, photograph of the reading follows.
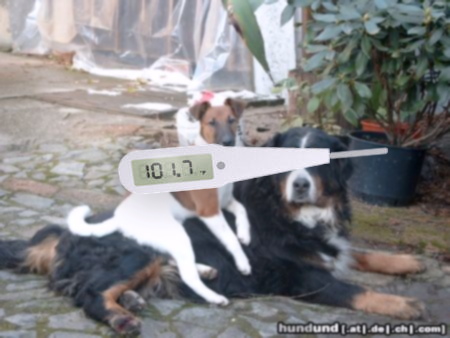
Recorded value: 101.7 °F
